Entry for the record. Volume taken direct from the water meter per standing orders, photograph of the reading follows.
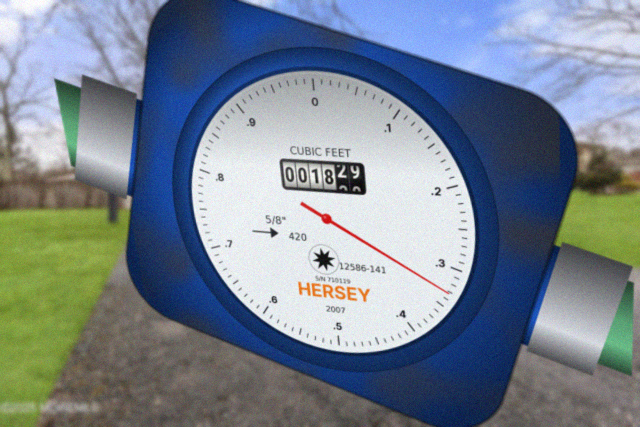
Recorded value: 1829.33 ft³
